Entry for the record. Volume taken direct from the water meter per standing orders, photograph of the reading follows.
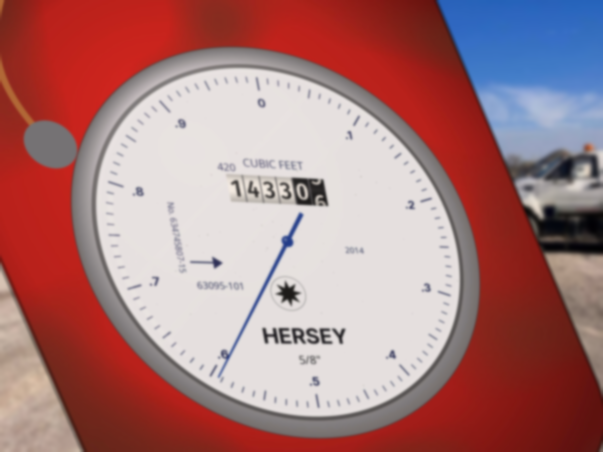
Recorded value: 143305.59 ft³
